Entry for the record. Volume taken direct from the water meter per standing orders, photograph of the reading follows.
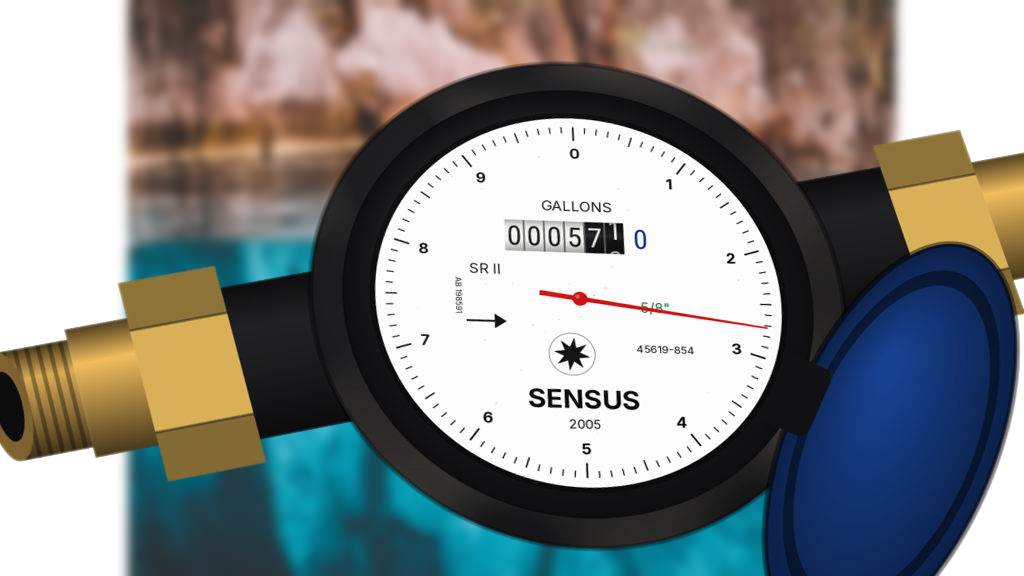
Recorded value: 5712.7 gal
